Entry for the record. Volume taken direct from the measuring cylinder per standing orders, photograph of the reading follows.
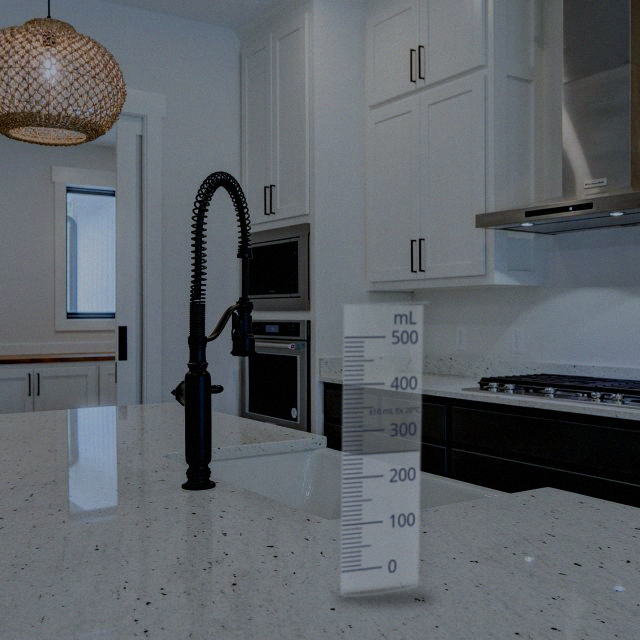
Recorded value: 250 mL
